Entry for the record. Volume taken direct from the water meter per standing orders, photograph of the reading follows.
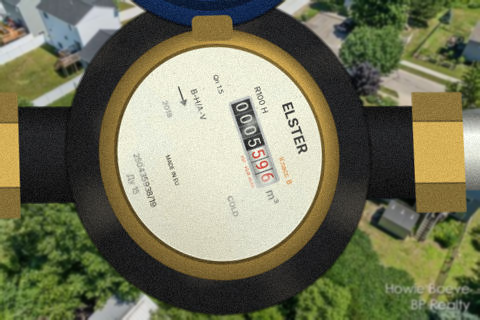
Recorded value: 5.596 m³
